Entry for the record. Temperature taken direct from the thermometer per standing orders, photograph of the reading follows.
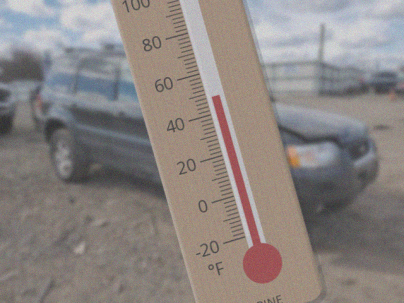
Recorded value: 48 °F
